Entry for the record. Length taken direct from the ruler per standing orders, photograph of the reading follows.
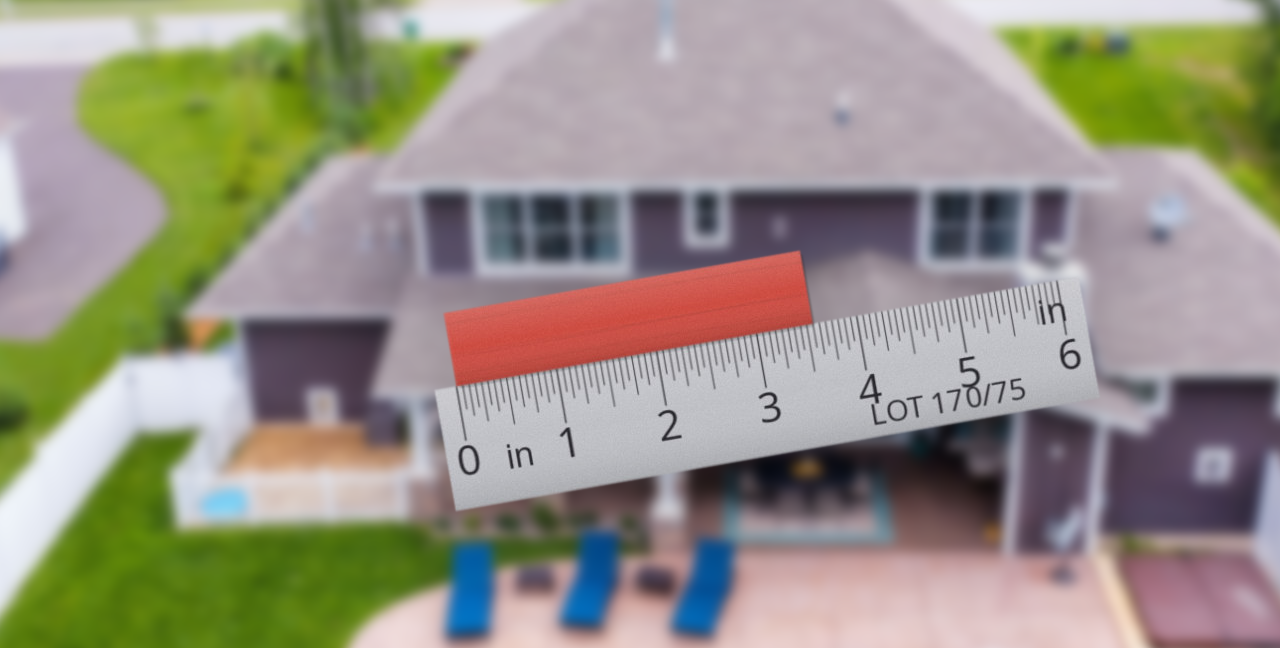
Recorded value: 3.5625 in
